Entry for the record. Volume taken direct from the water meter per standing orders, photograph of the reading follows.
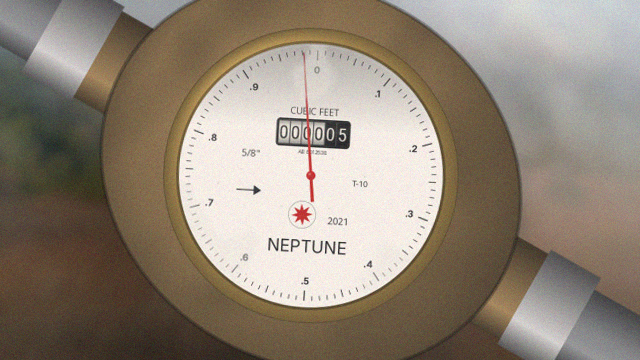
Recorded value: 4.98 ft³
